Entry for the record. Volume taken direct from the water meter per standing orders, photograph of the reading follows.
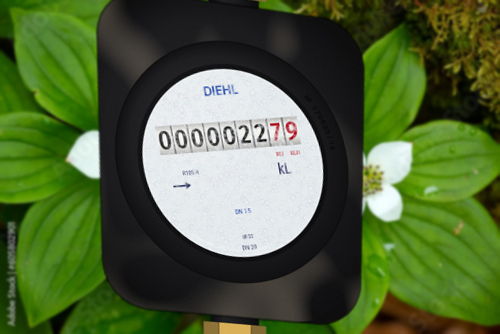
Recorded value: 22.79 kL
